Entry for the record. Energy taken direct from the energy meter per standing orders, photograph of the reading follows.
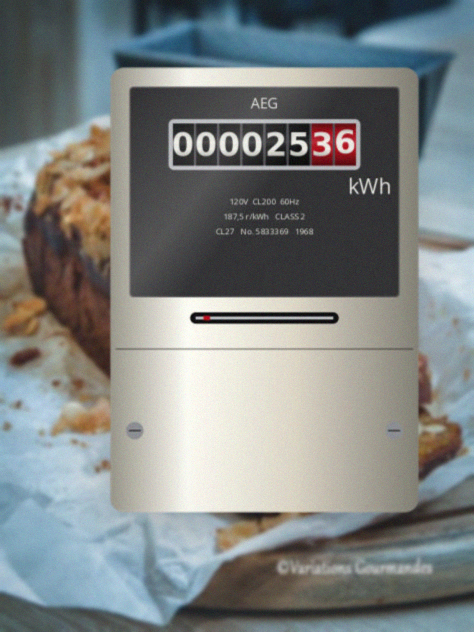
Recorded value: 25.36 kWh
